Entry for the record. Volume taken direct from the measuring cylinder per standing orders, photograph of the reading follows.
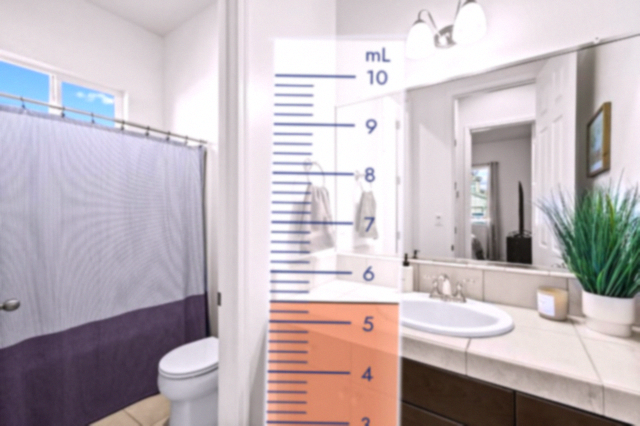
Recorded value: 5.4 mL
